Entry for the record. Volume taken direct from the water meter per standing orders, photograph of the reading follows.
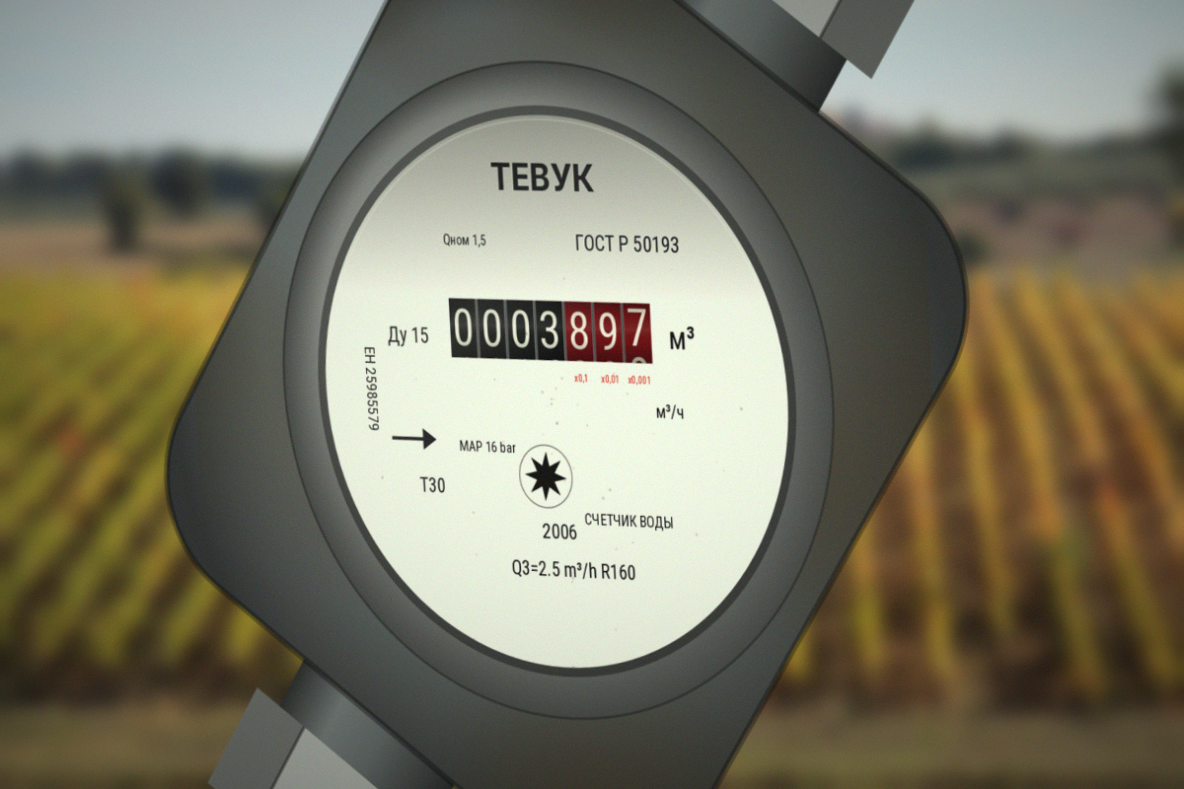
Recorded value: 3.897 m³
